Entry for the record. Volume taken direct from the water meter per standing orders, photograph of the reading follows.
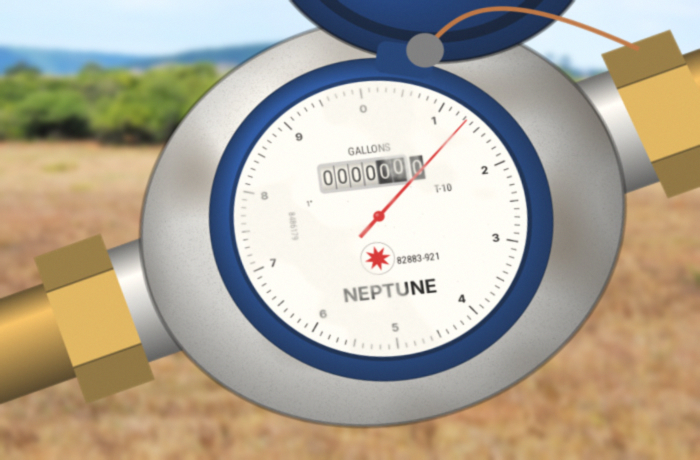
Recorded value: 1.3 gal
